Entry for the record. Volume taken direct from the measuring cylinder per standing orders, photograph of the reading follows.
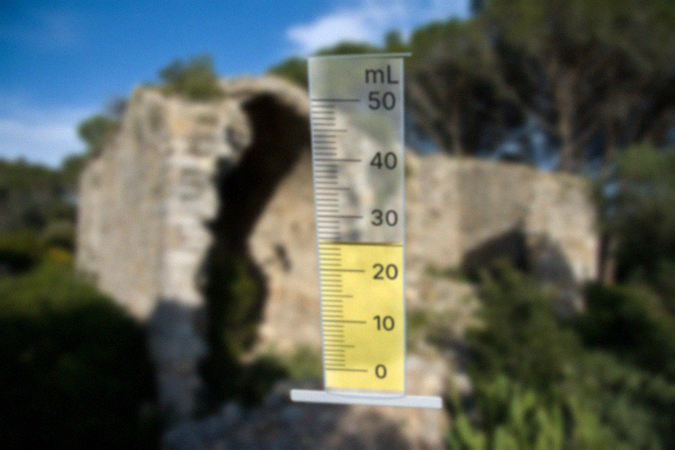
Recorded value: 25 mL
